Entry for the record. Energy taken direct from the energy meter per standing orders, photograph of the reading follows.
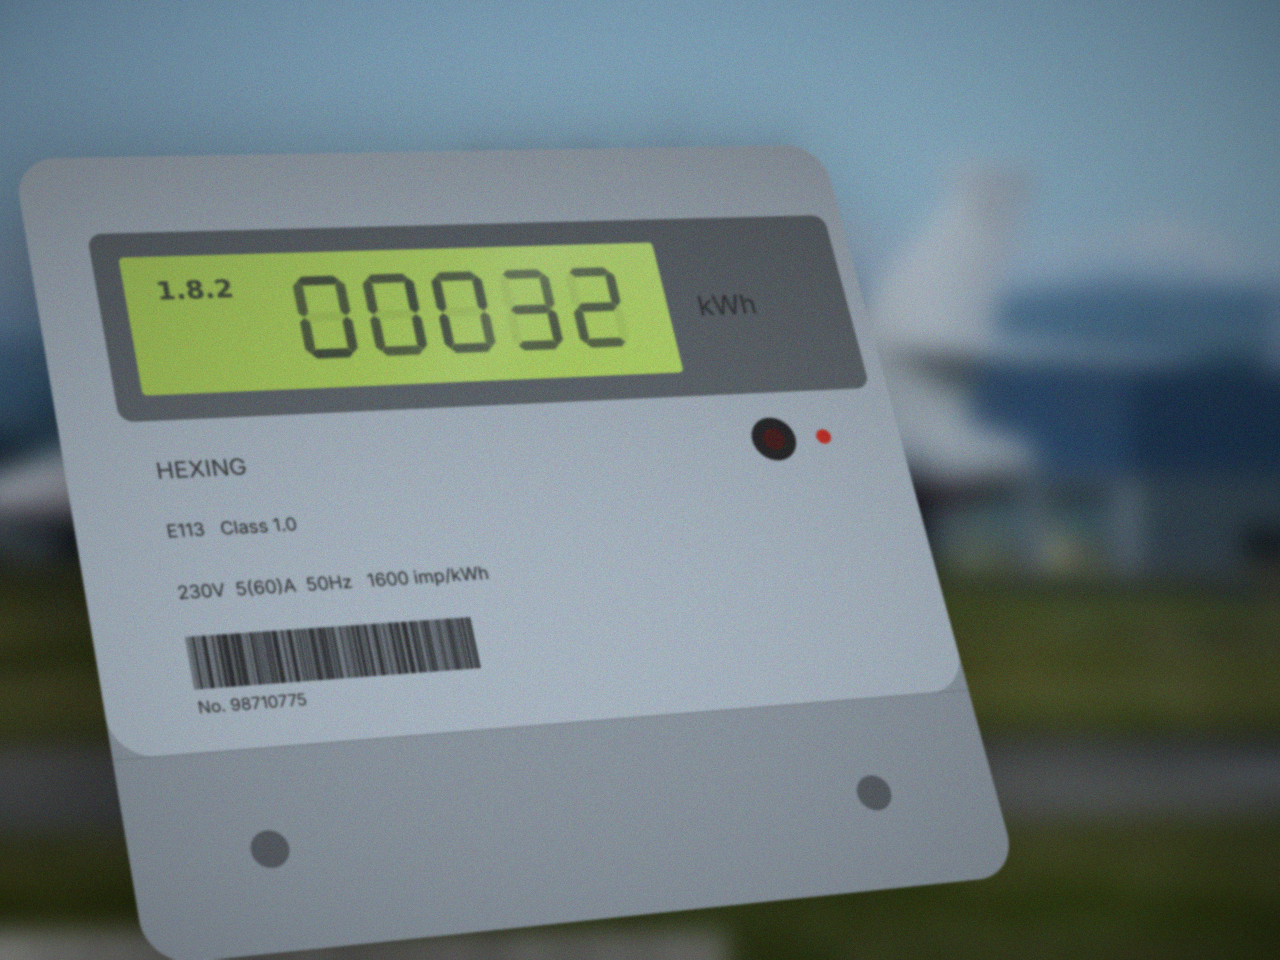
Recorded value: 32 kWh
